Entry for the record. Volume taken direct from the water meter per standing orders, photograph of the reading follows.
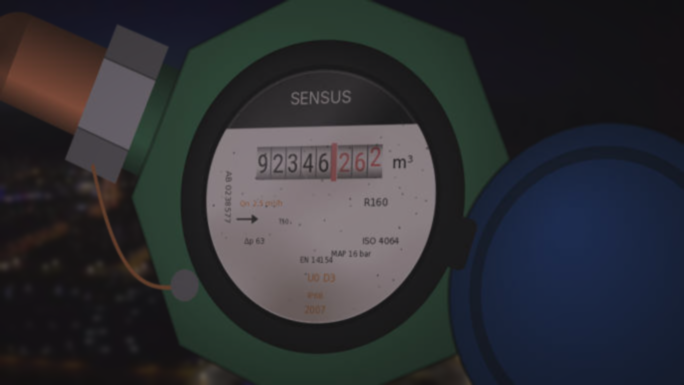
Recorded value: 92346.262 m³
